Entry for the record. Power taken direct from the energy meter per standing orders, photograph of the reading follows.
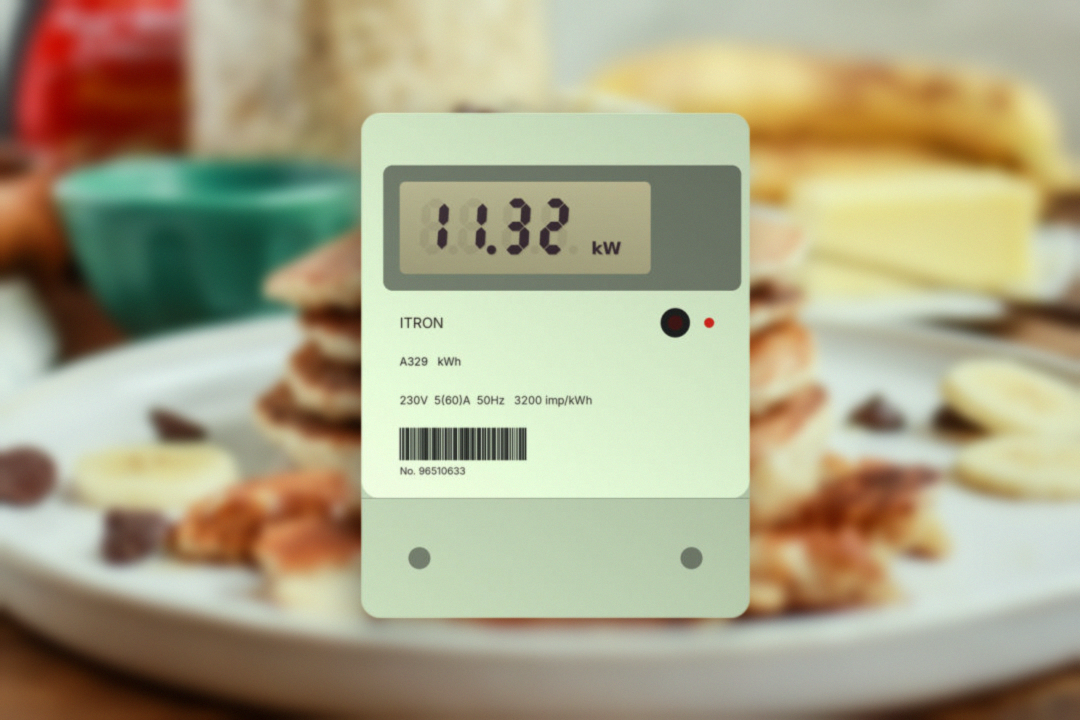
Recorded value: 11.32 kW
